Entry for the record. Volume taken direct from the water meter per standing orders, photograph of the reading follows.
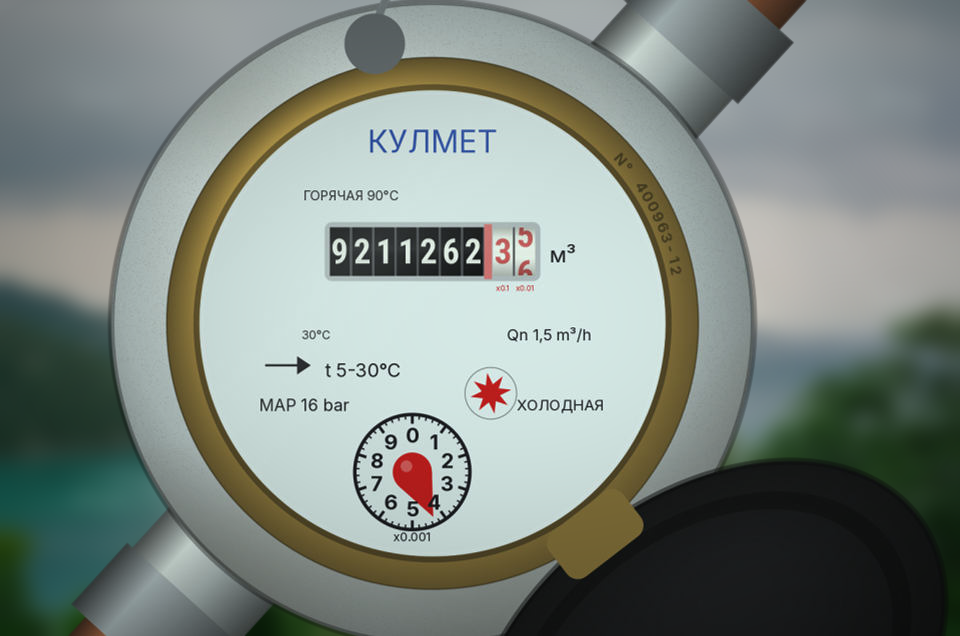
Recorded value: 9211262.354 m³
